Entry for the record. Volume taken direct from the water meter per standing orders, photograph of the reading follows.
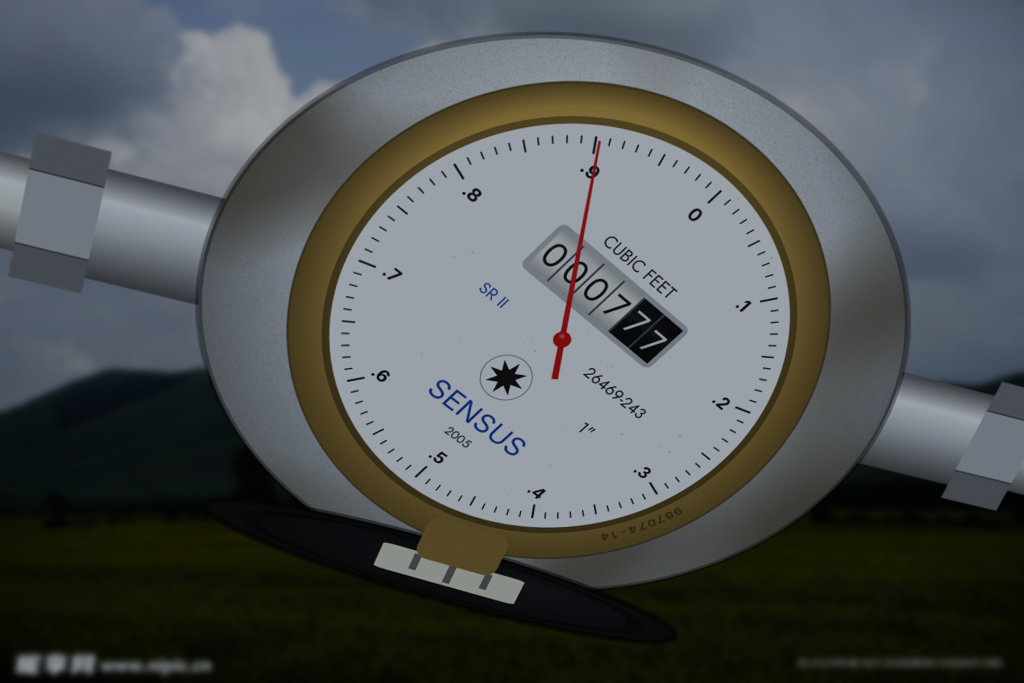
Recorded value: 776.90 ft³
